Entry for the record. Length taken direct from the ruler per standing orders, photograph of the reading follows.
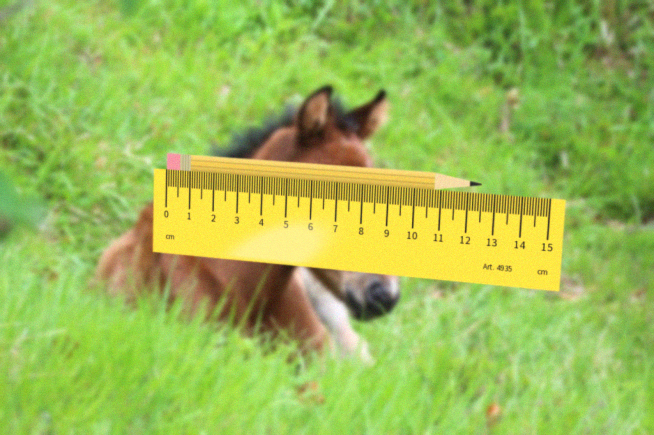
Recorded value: 12.5 cm
